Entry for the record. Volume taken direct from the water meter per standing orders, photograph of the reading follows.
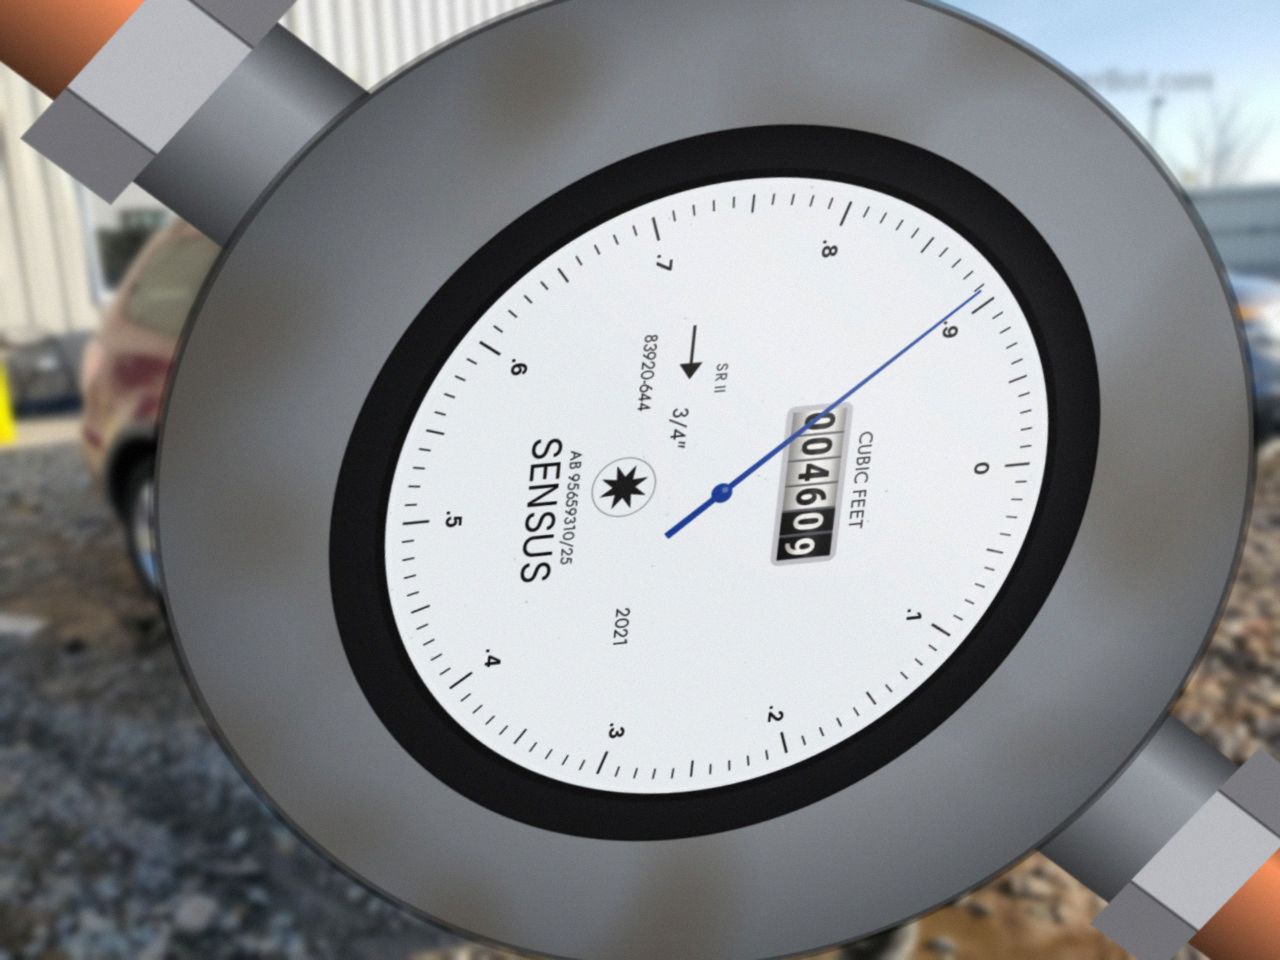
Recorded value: 4608.89 ft³
